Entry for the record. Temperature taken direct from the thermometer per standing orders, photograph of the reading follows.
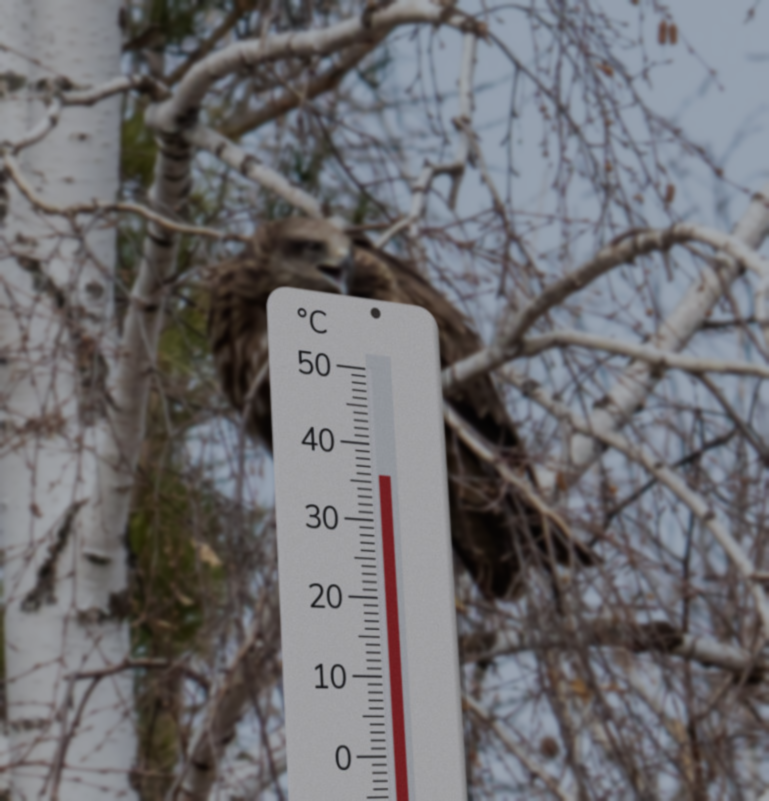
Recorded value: 36 °C
